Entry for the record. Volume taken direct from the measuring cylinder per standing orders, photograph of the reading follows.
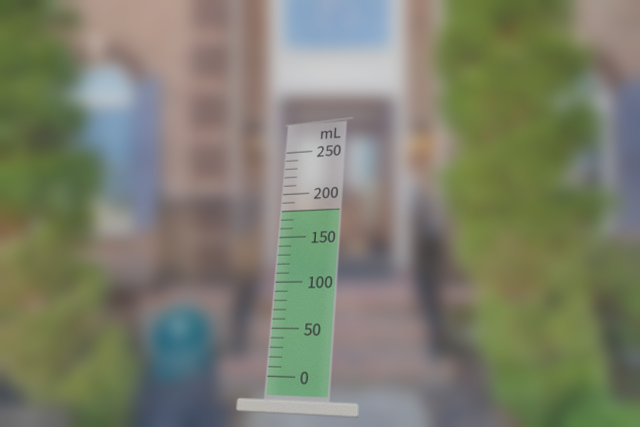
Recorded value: 180 mL
